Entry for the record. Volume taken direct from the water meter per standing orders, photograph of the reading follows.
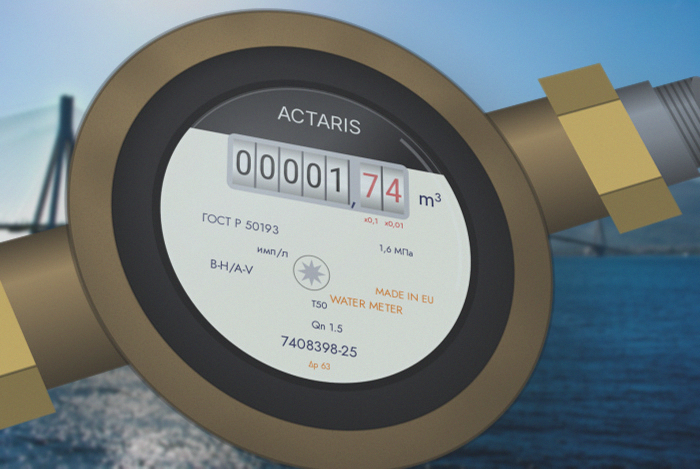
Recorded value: 1.74 m³
